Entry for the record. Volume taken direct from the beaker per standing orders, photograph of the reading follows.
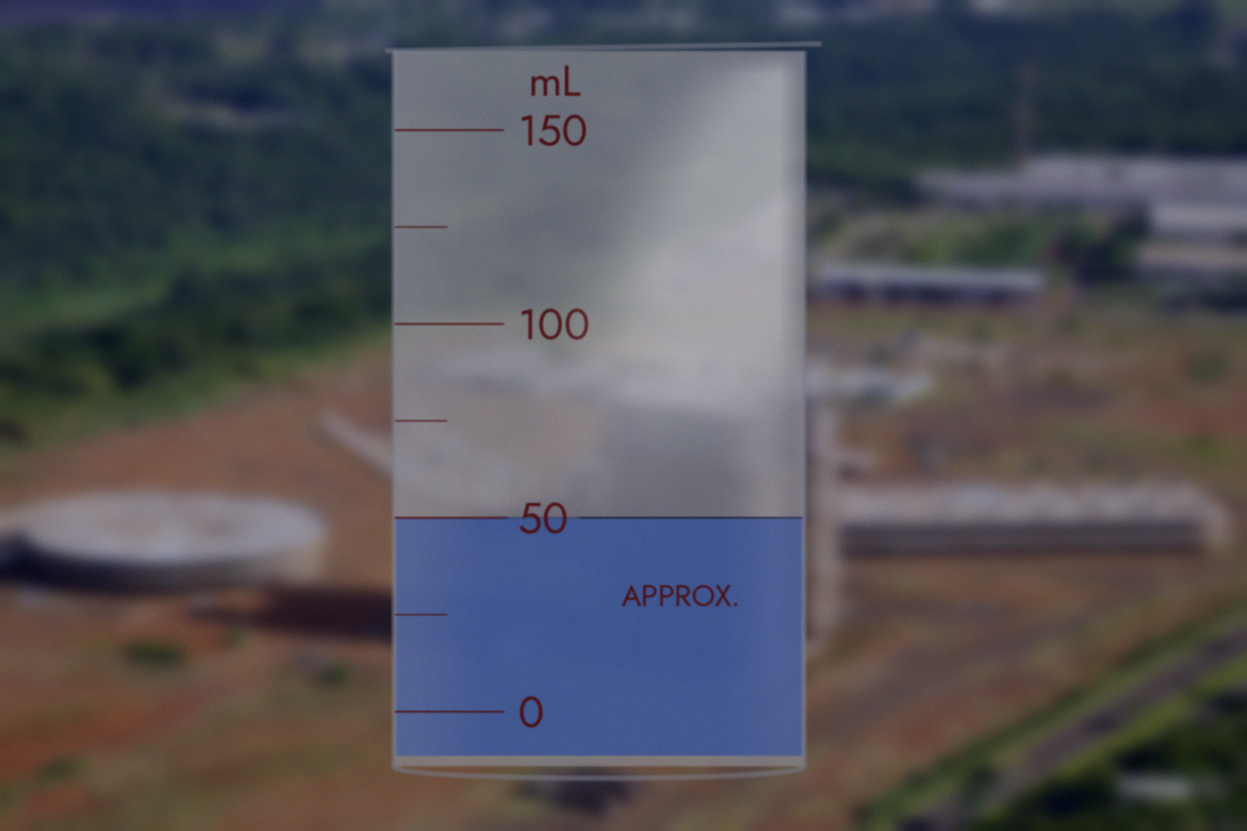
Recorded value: 50 mL
